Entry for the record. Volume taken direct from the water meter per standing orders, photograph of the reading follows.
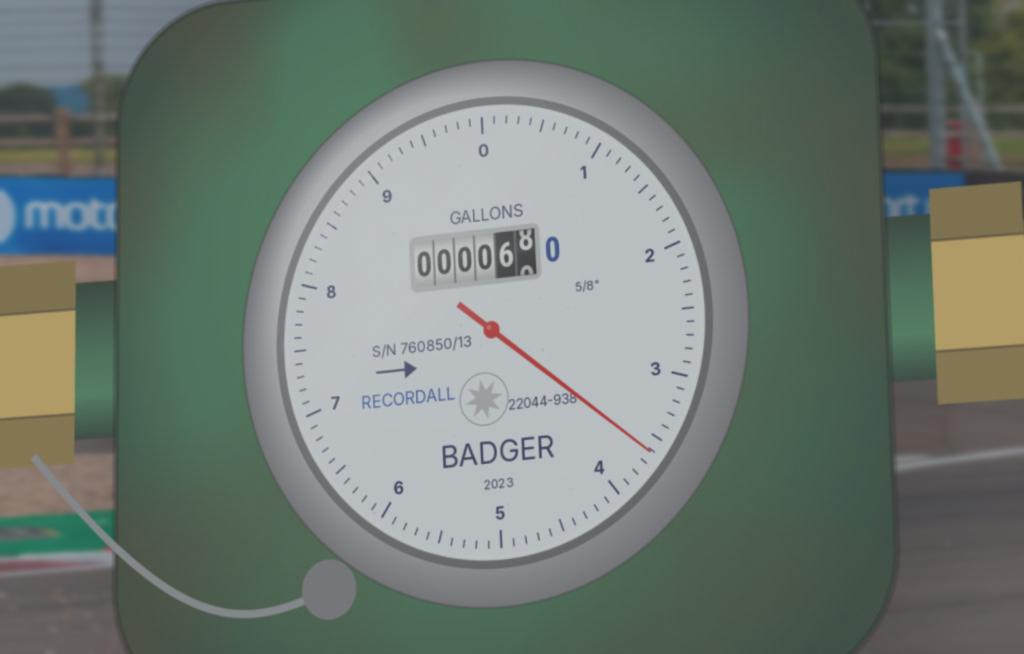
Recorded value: 683.6 gal
